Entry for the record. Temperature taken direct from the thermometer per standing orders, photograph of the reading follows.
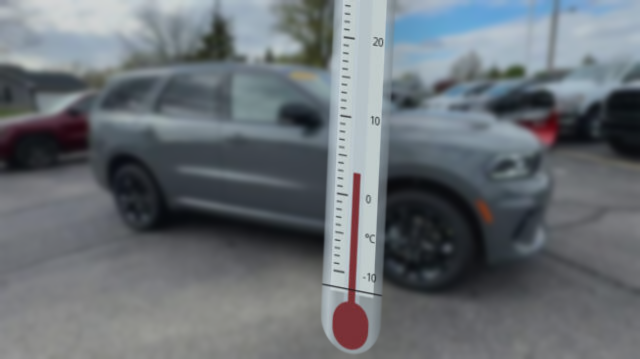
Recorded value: 3 °C
